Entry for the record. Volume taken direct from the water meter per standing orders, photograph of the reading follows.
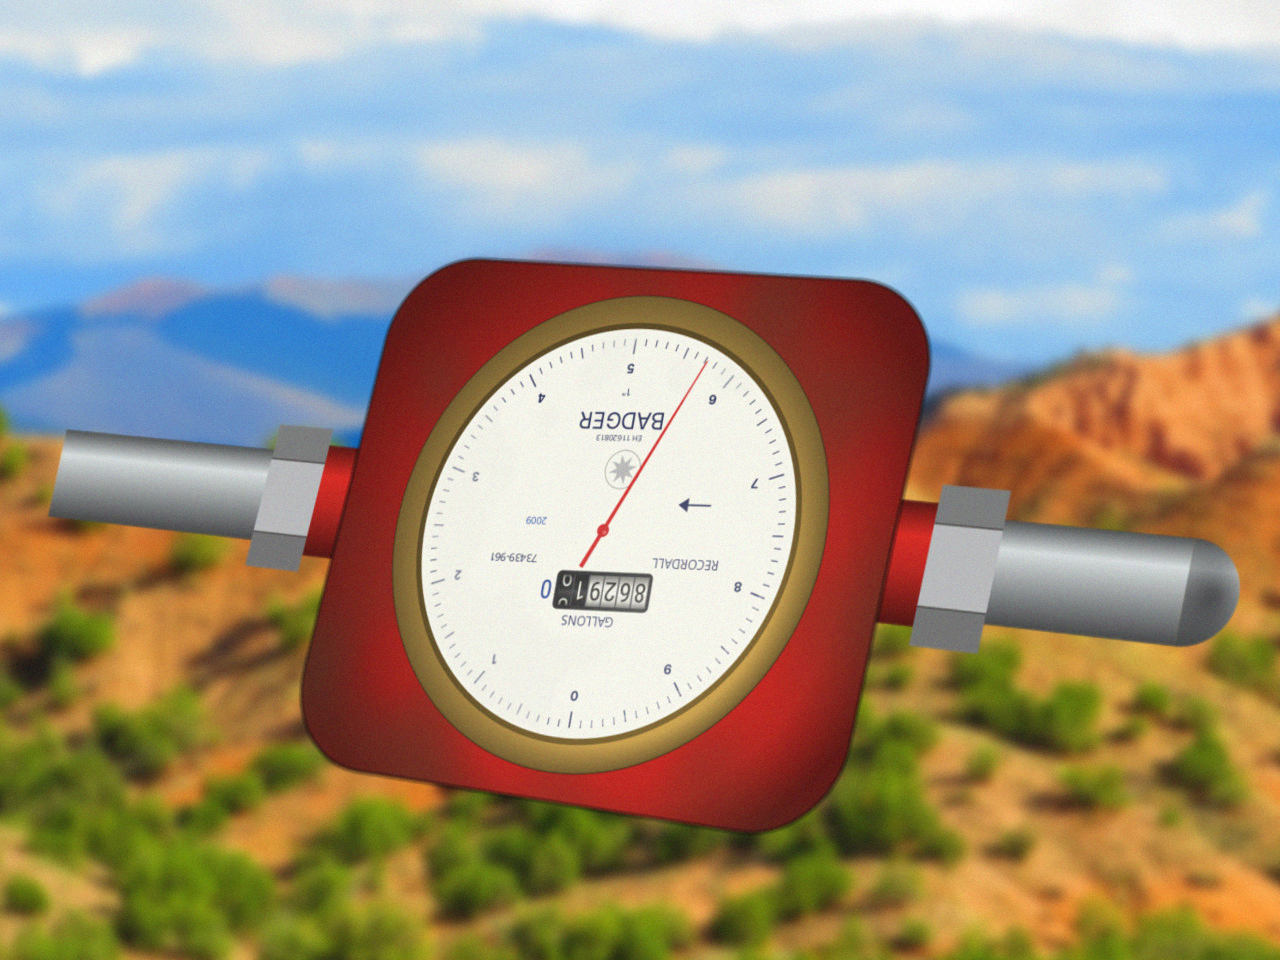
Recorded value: 8629185.7 gal
